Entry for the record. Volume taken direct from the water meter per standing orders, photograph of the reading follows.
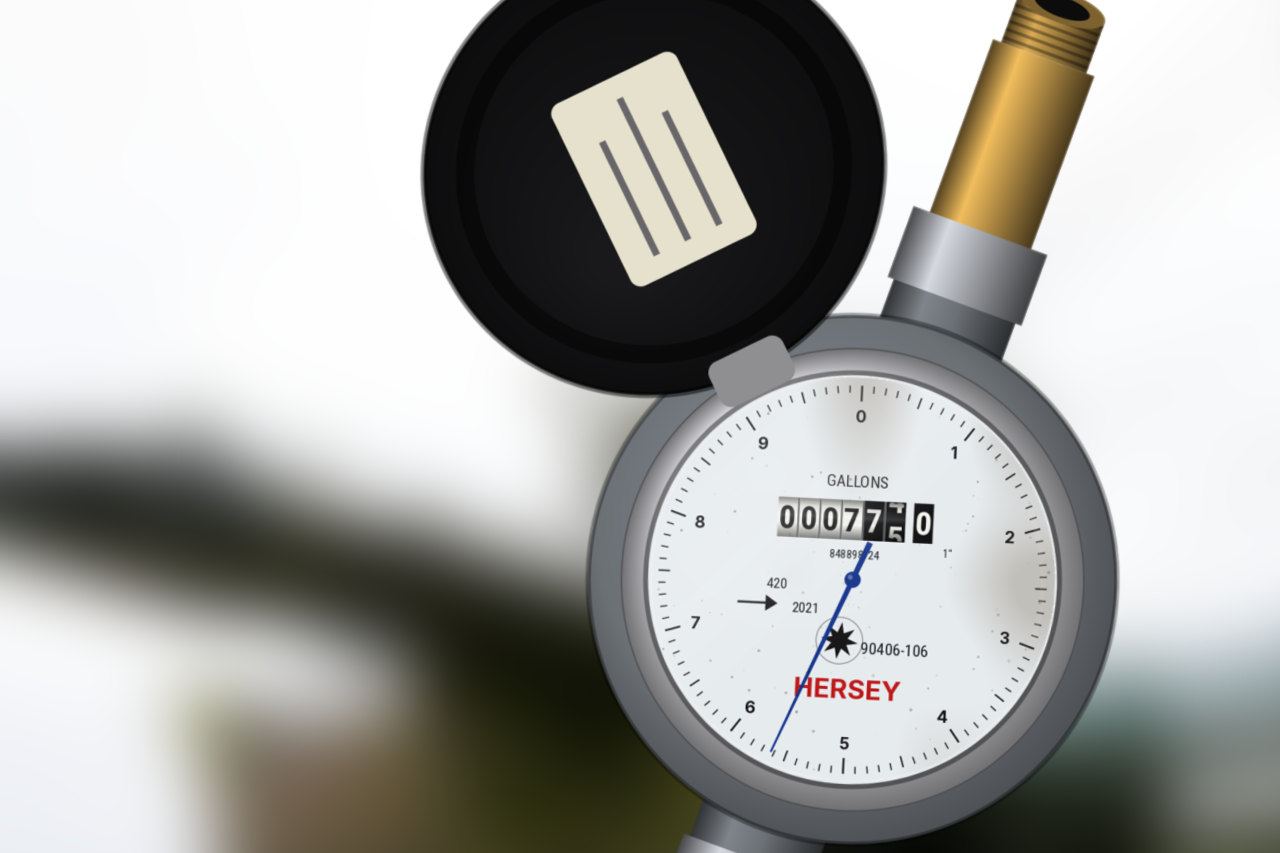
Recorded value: 7745.6 gal
